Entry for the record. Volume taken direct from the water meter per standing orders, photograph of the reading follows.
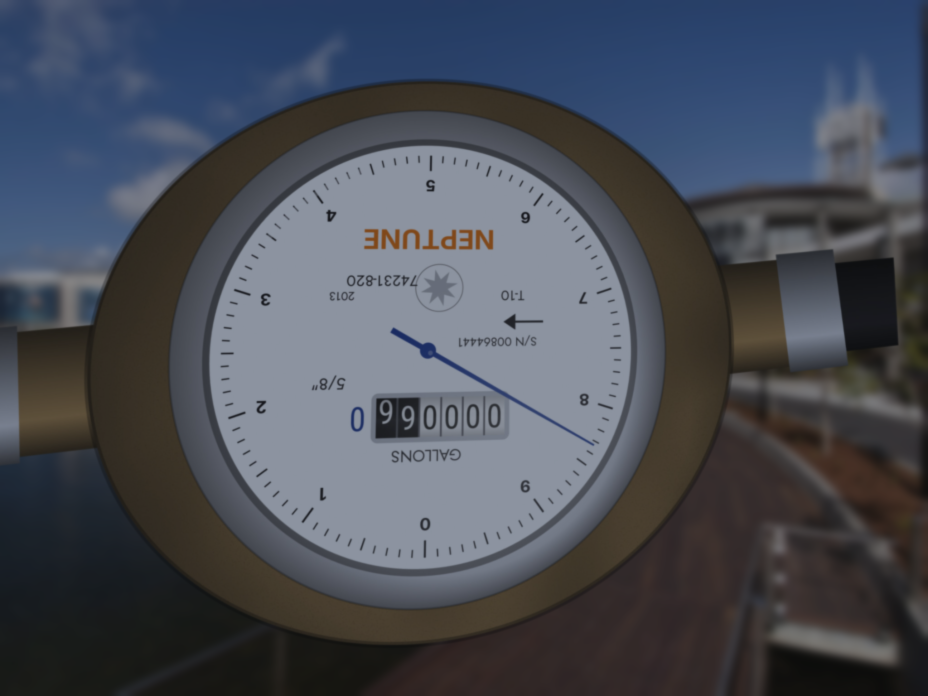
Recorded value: 658.3 gal
